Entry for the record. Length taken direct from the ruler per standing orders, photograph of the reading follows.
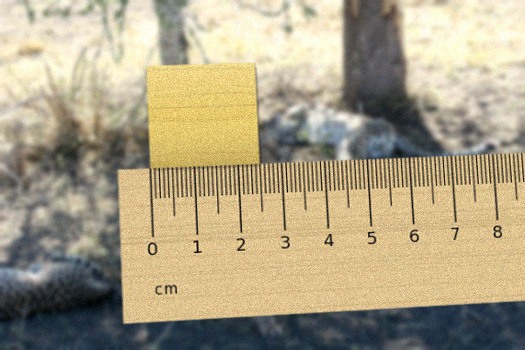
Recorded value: 2.5 cm
